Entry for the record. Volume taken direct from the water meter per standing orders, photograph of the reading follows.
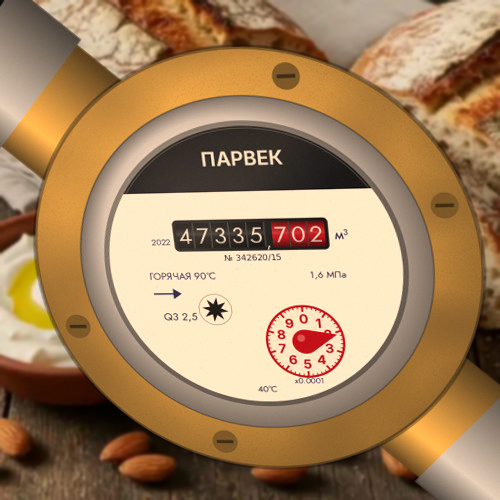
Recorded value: 47335.7022 m³
